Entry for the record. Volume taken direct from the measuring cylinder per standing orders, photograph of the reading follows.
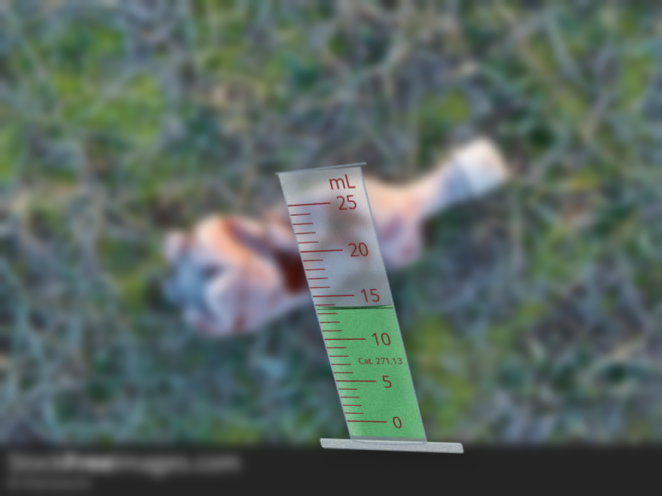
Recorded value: 13.5 mL
